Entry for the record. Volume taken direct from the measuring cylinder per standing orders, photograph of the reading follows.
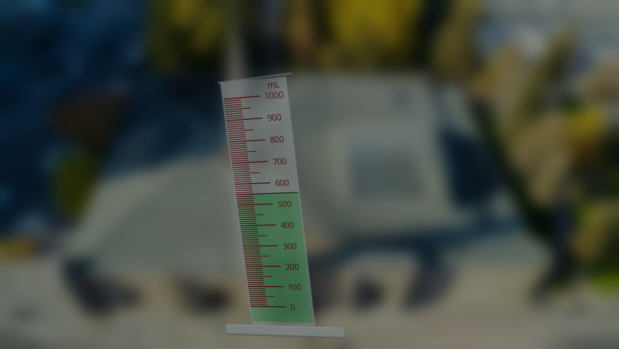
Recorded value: 550 mL
